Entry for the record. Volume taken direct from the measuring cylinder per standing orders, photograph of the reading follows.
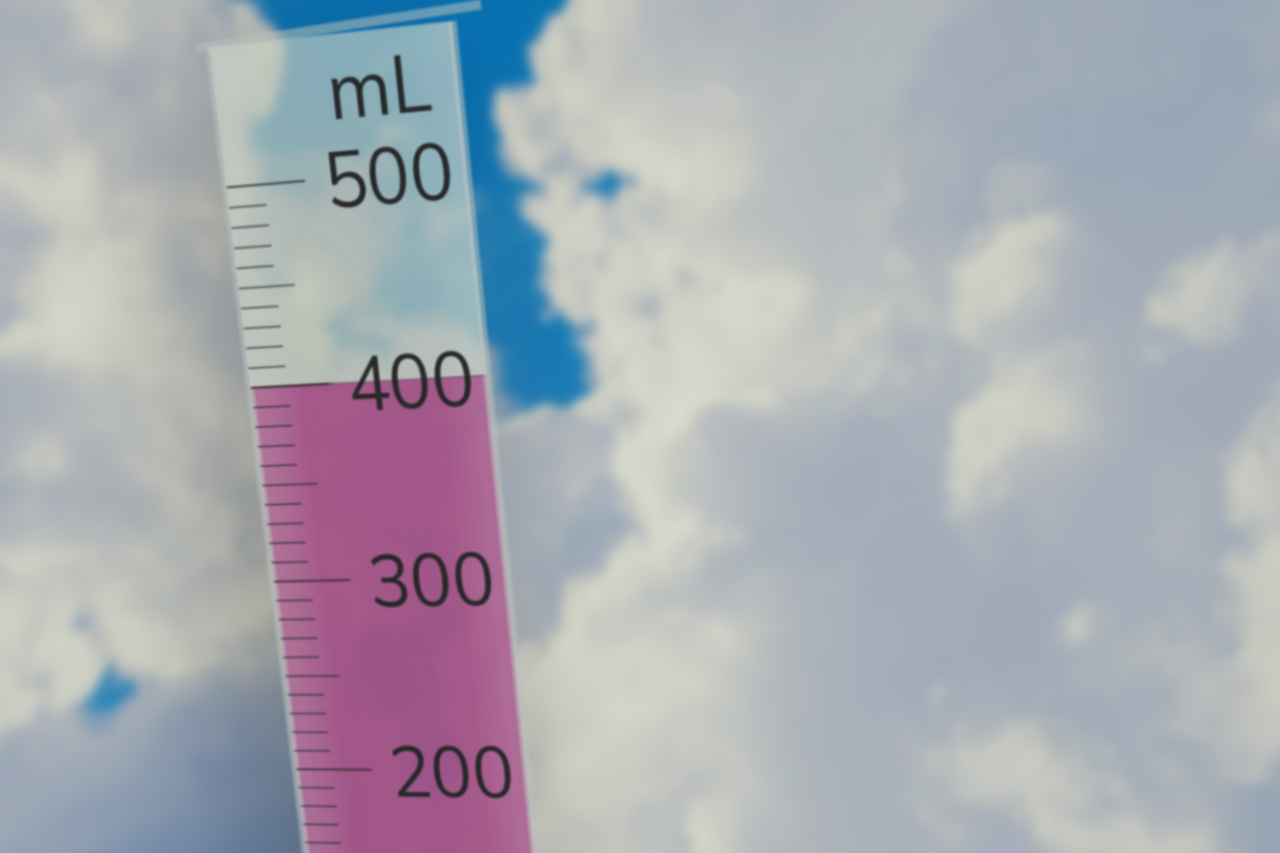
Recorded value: 400 mL
